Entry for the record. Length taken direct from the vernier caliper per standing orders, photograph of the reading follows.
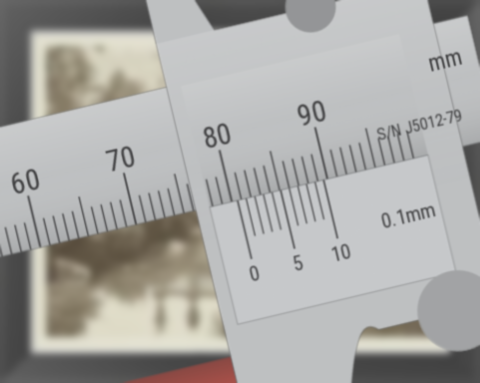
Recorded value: 80.6 mm
